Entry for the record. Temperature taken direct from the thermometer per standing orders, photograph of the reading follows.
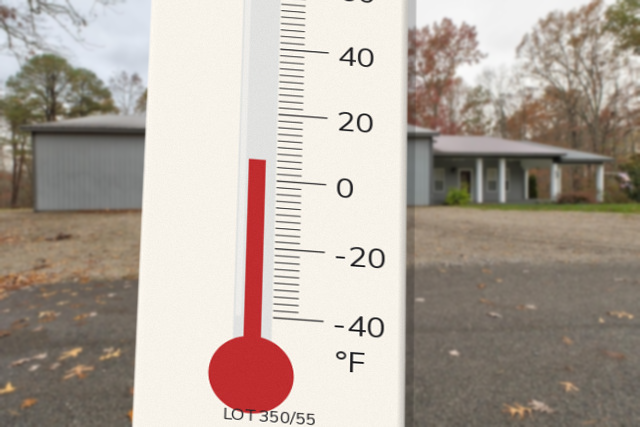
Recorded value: 6 °F
